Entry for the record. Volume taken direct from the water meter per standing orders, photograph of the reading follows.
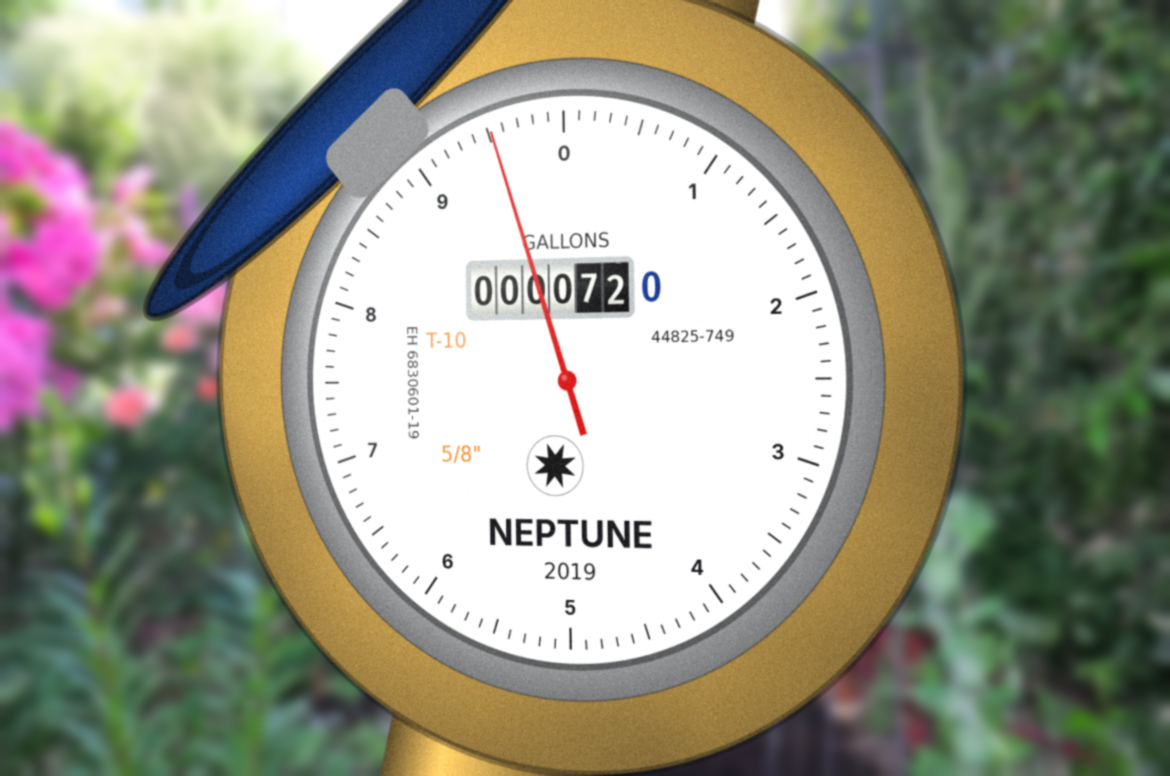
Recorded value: 719.5 gal
